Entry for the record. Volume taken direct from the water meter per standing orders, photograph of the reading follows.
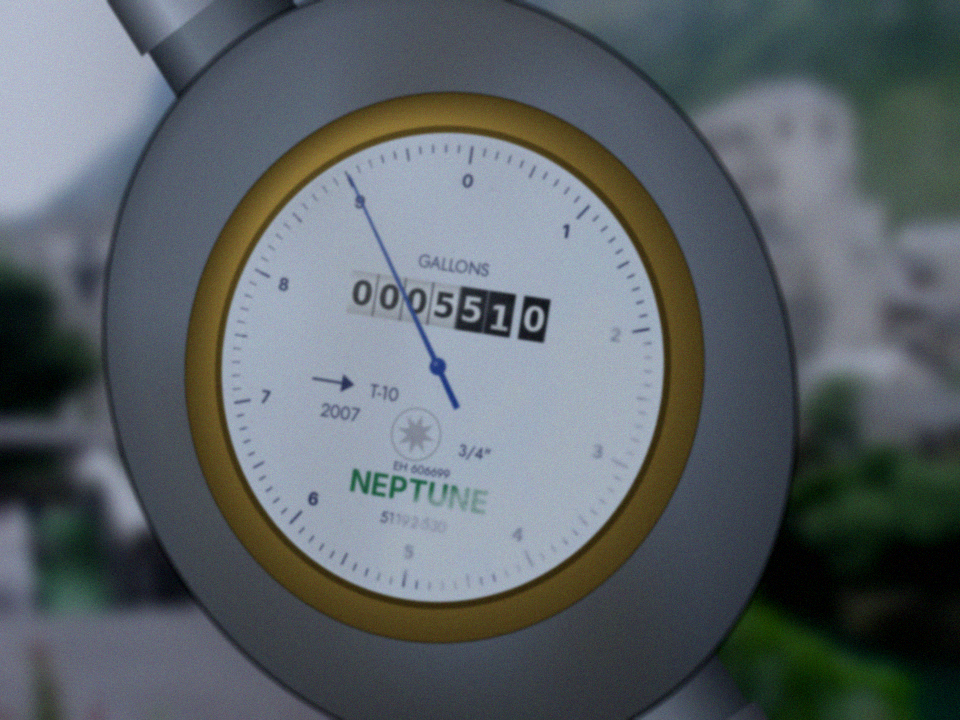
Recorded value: 5509.0 gal
